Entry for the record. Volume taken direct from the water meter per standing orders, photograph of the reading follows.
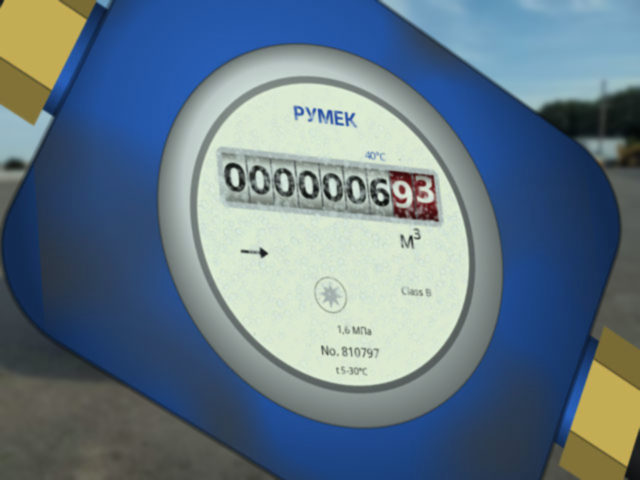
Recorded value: 6.93 m³
